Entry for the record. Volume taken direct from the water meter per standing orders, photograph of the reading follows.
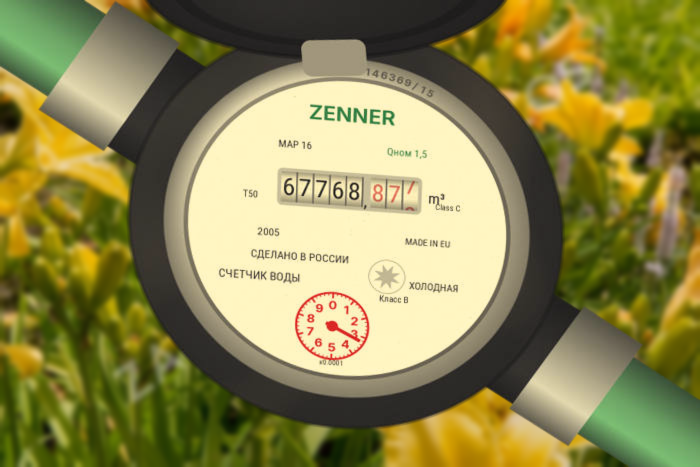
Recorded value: 67768.8773 m³
